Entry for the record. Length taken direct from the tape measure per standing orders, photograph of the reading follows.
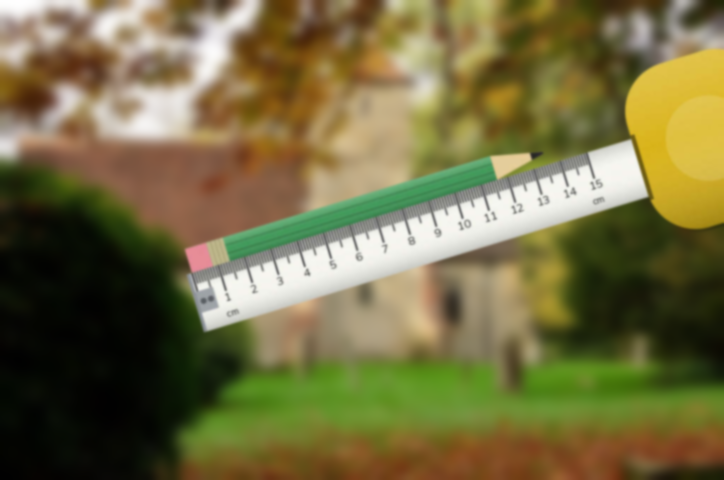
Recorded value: 13.5 cm
